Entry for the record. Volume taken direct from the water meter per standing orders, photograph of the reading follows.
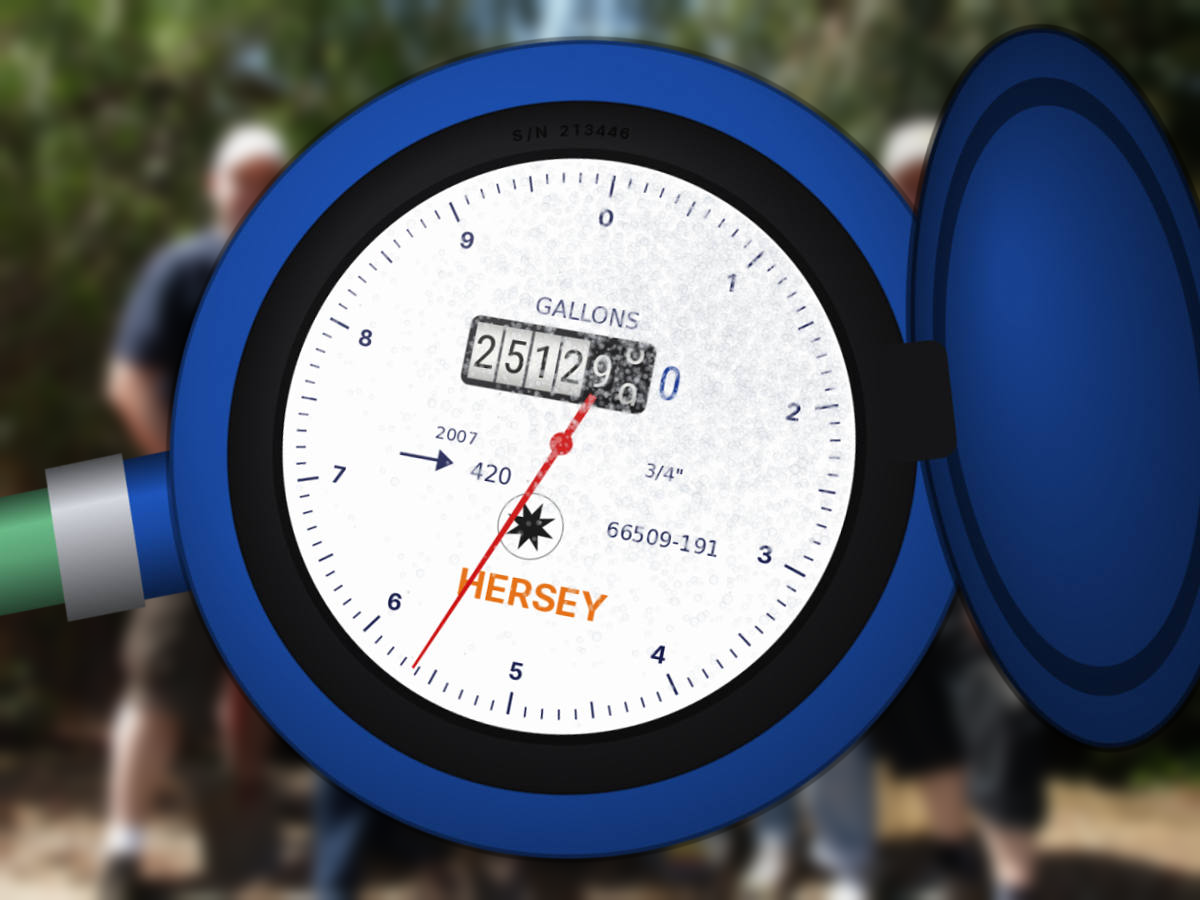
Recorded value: 2512985.6 gal
